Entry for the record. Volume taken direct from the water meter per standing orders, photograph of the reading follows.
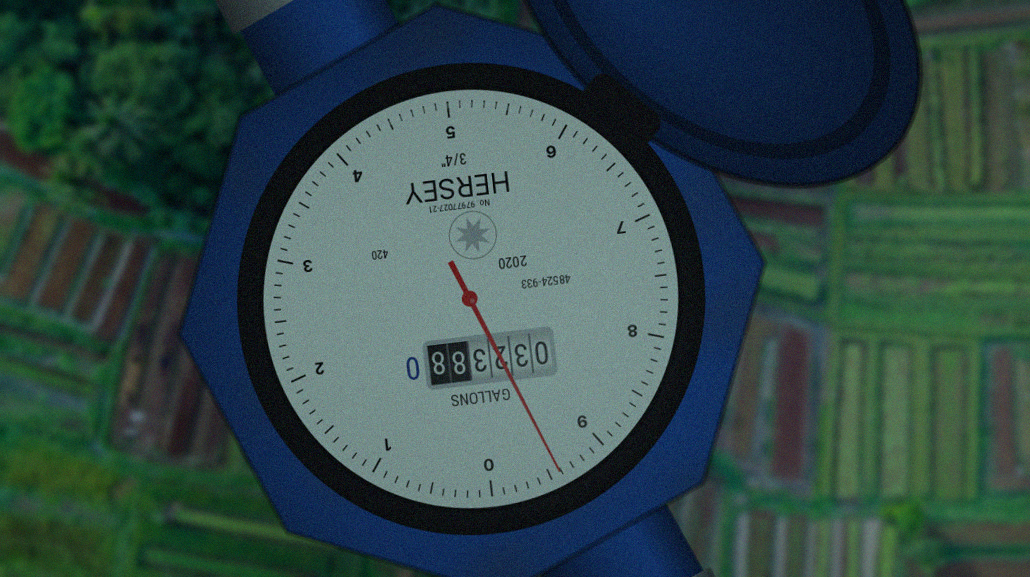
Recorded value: 323879.4 gal
